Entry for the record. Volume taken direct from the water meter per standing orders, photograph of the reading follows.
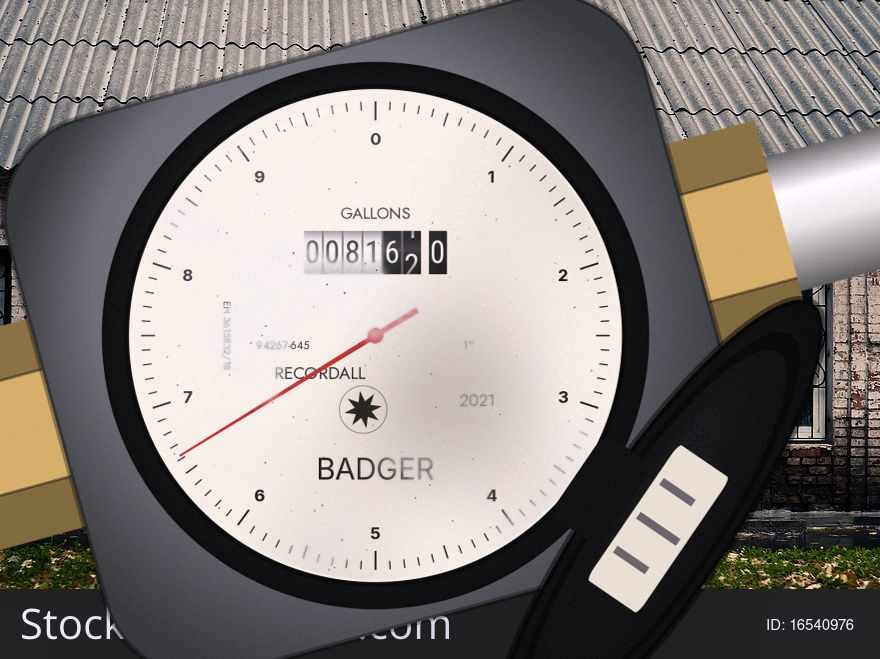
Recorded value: 81616.6 gal
